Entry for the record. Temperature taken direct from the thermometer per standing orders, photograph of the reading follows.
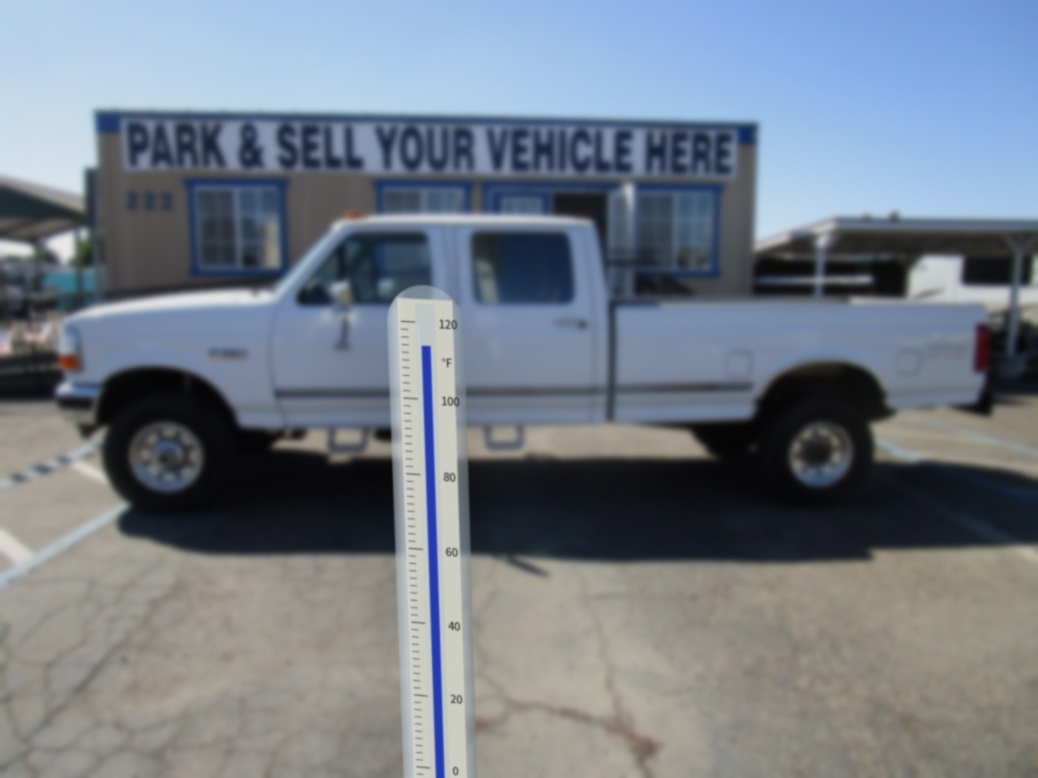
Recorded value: 114 °F
